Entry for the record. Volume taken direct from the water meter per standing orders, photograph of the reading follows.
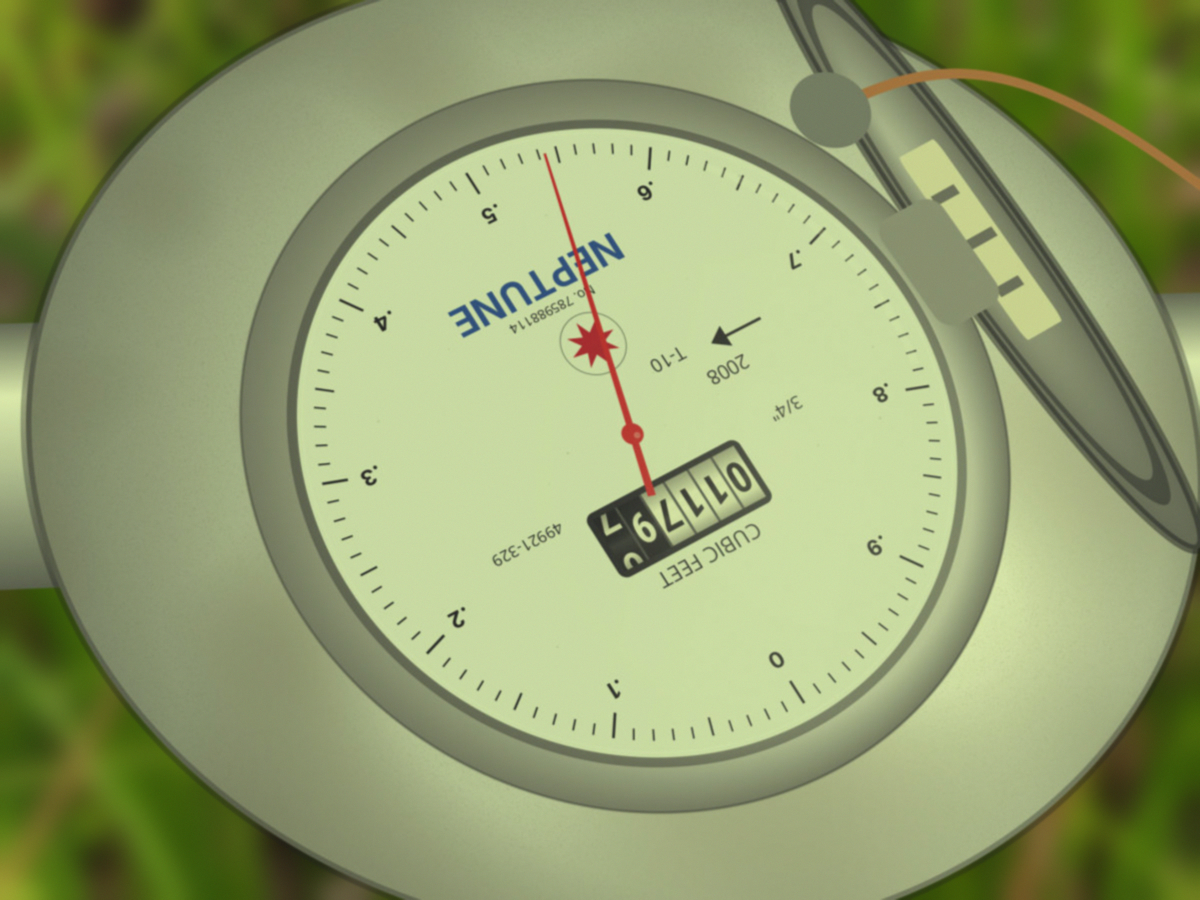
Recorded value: 11796.54 ft³
